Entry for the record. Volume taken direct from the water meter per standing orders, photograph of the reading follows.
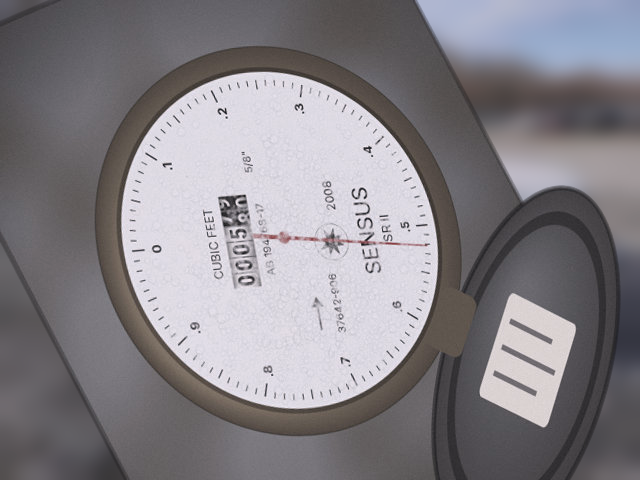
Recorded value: 579.52 ft³
